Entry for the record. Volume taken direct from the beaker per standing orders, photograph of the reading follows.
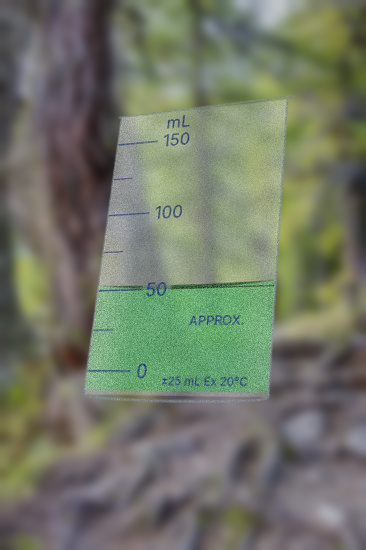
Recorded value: 50 mL
